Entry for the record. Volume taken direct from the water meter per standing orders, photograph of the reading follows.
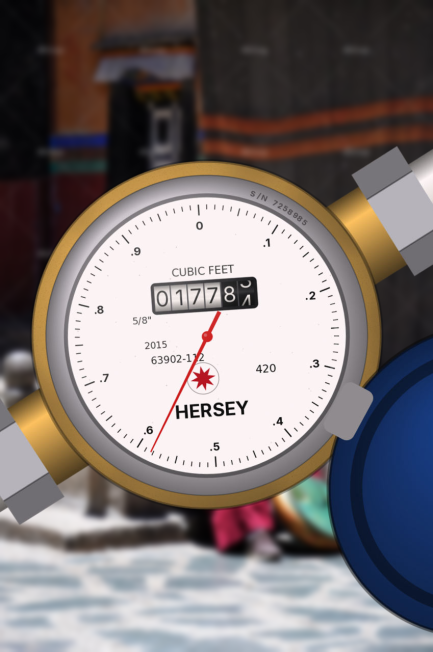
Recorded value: 17783.58 ft³
